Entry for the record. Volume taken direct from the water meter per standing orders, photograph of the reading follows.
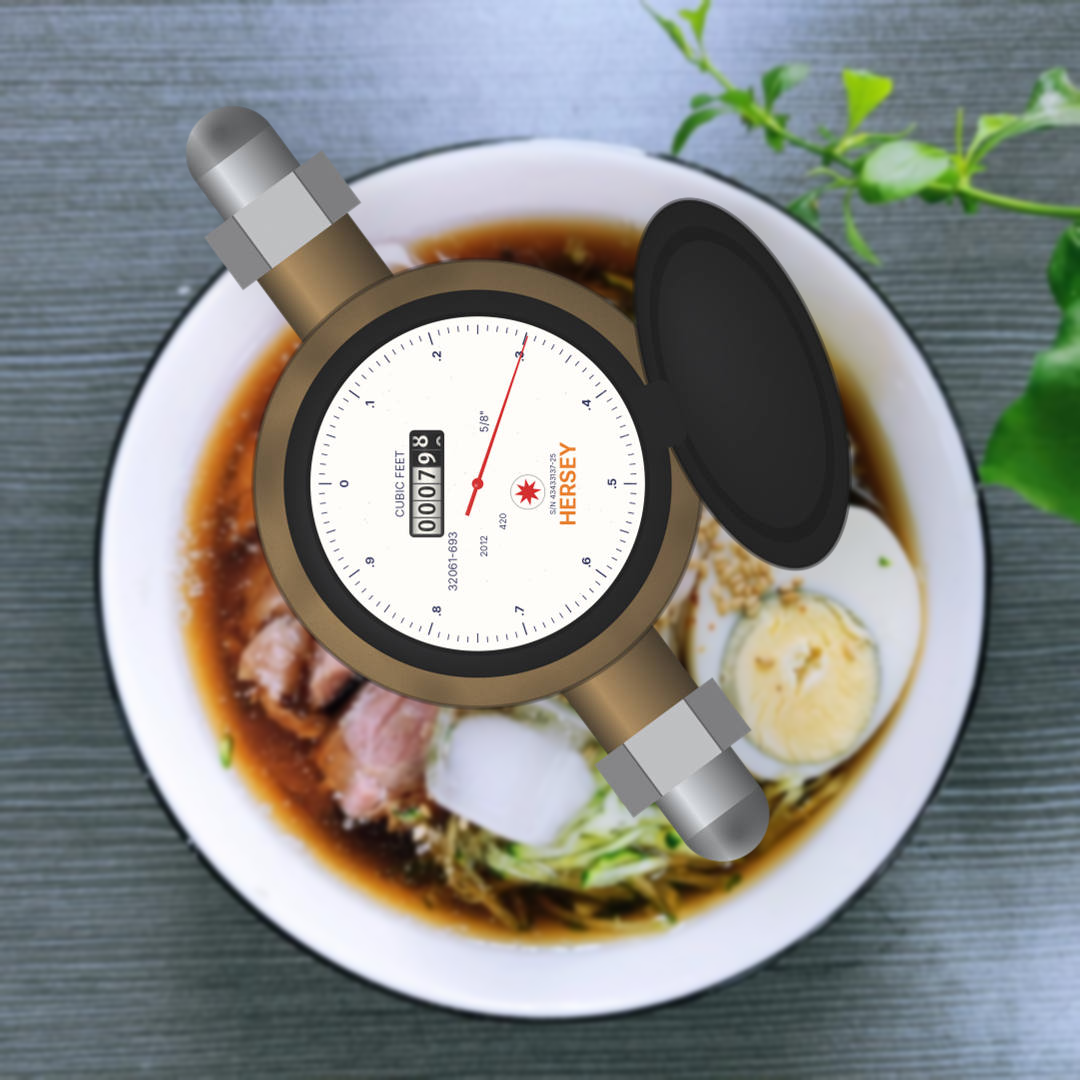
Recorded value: 798.30 ft³
